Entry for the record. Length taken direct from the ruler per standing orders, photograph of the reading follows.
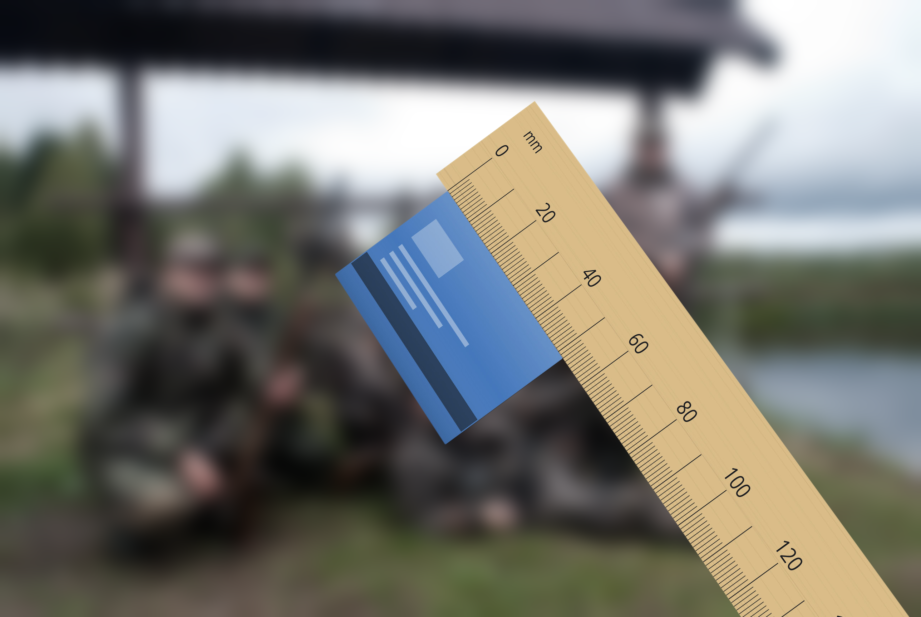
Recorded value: 52 mm
